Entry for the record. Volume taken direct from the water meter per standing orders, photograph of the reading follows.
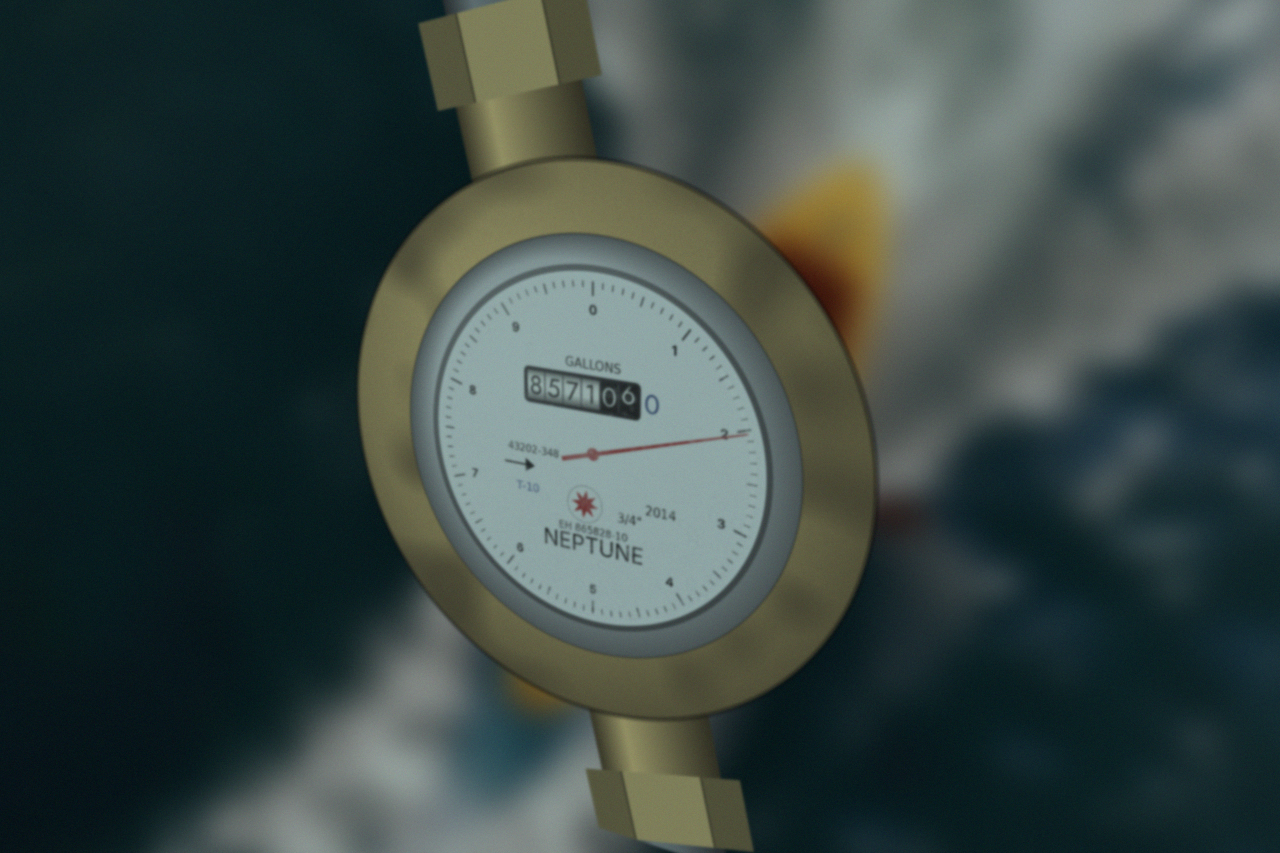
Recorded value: 8571062.0 gal
